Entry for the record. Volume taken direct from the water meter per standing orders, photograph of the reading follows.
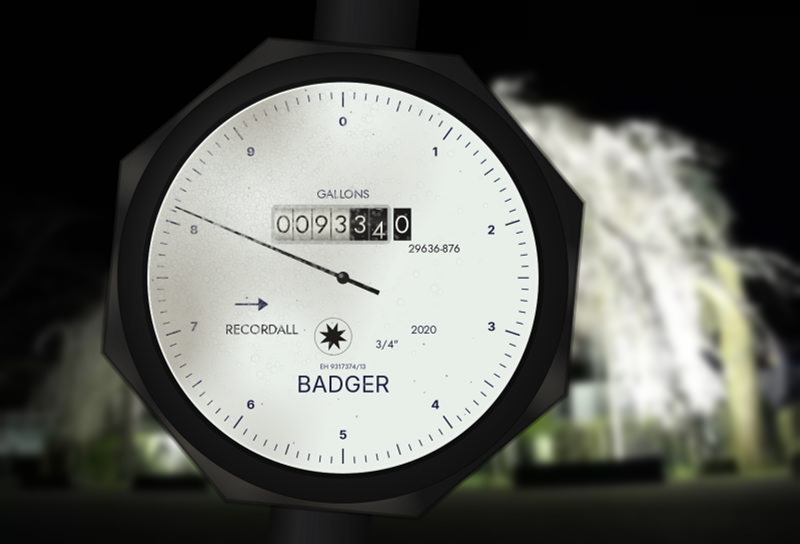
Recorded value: 93338.1 gal
